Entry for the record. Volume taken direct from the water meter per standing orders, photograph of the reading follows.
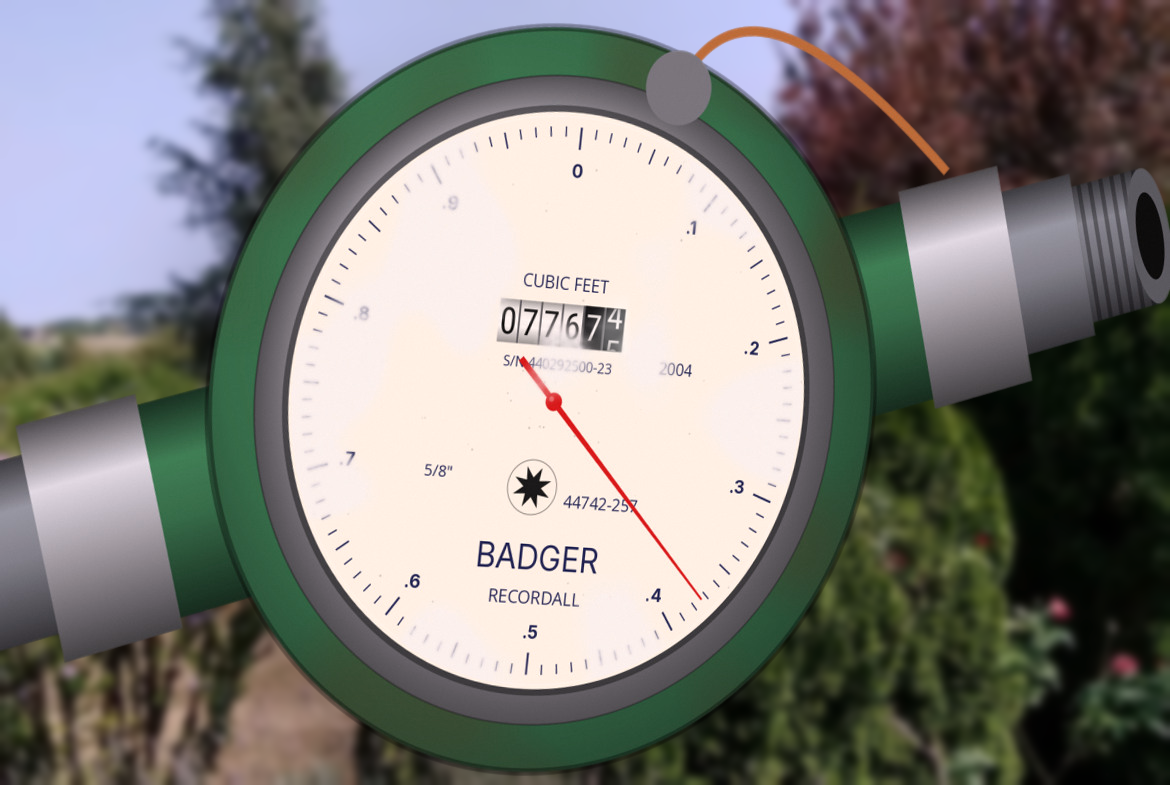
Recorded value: 77674.37 ft³
